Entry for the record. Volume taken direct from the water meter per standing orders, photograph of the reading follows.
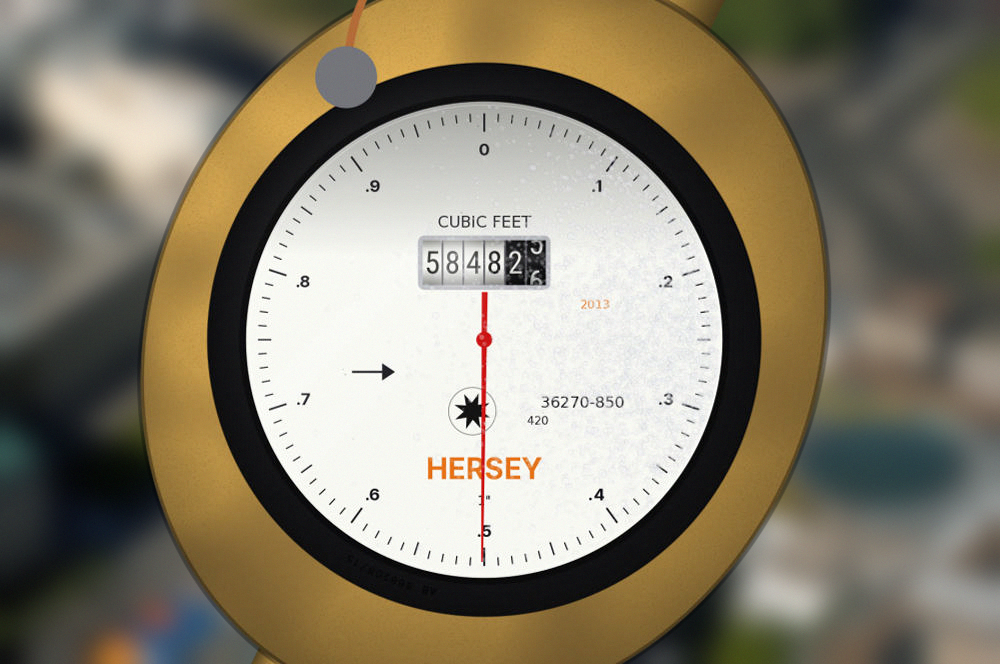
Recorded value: 584825.50 ft³
